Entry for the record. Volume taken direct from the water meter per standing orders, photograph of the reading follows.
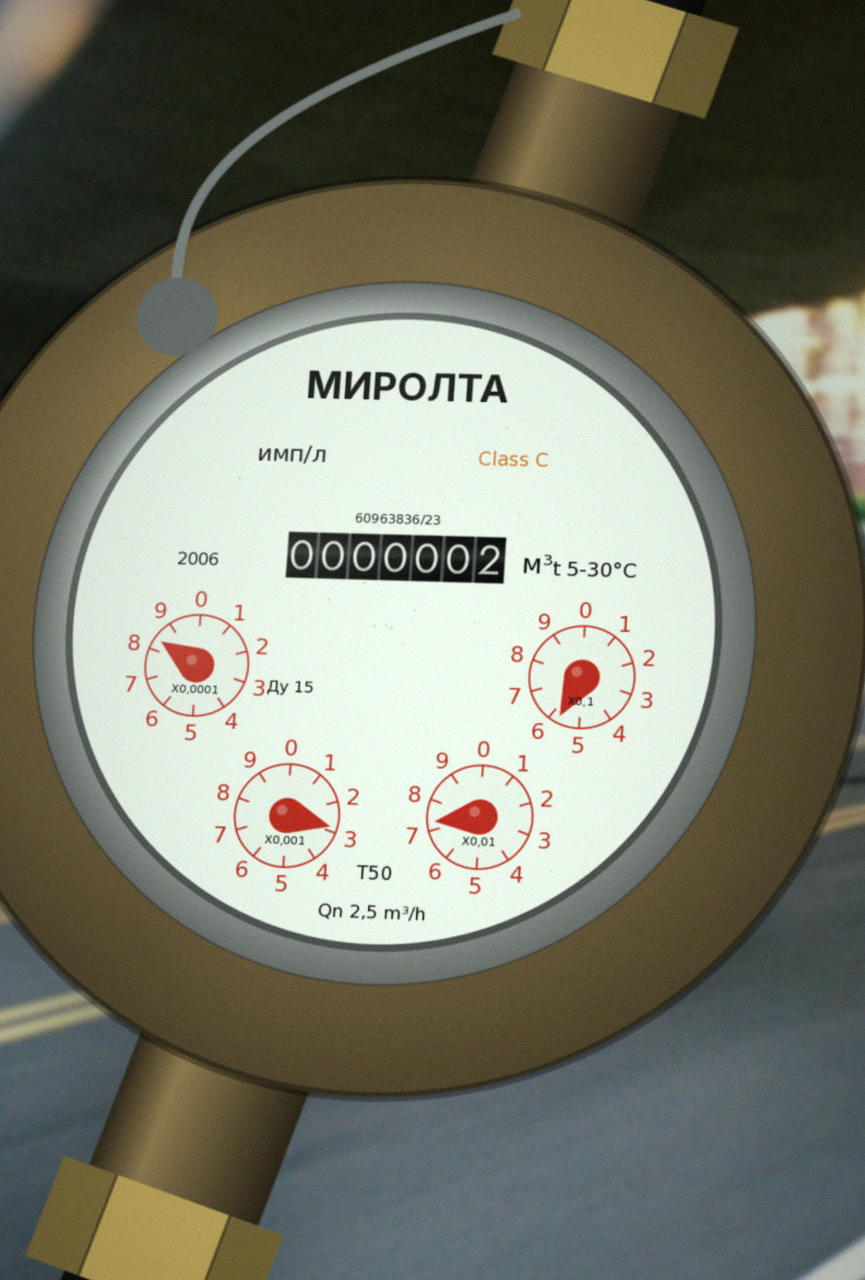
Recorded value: 2.5728 m³
